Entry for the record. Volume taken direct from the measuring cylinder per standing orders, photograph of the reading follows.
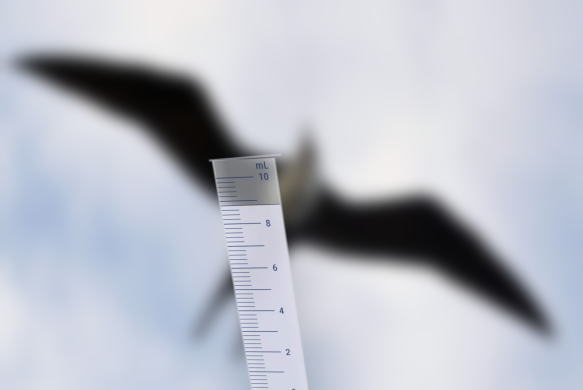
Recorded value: 8.8 mL
